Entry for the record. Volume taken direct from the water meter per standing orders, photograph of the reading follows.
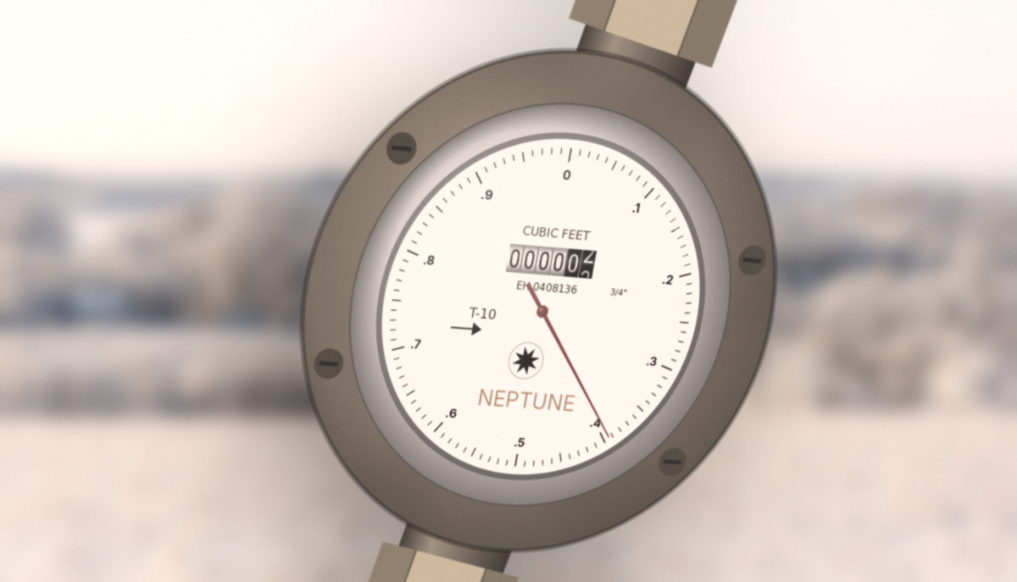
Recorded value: 2.39 ft³
